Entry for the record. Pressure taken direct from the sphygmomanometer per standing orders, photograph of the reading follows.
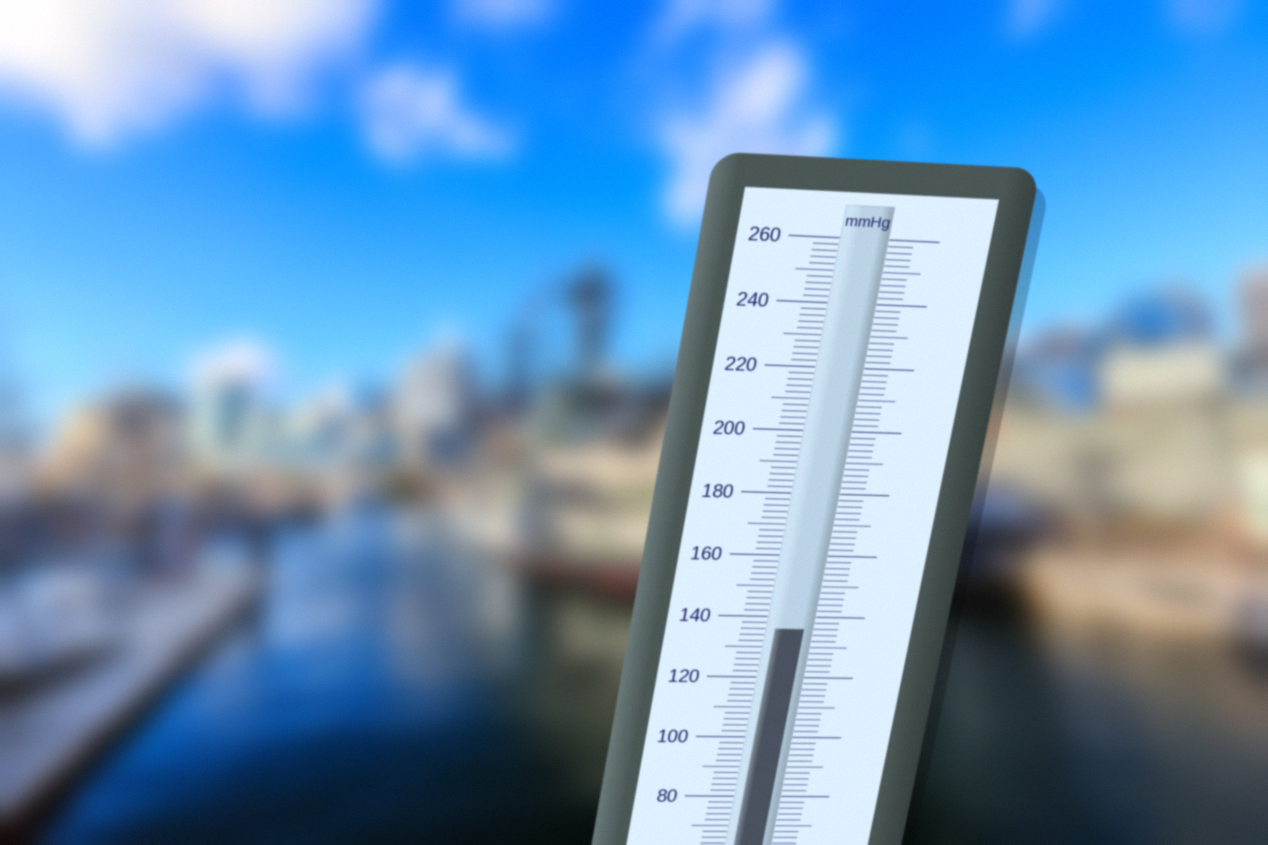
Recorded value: 136 mmHg
